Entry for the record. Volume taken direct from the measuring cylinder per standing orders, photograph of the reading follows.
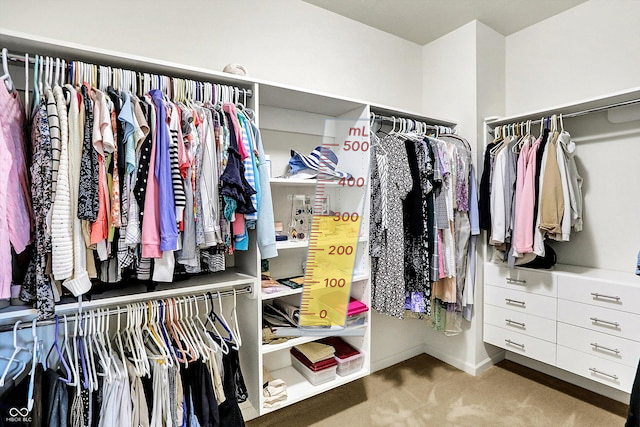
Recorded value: 300 mL
